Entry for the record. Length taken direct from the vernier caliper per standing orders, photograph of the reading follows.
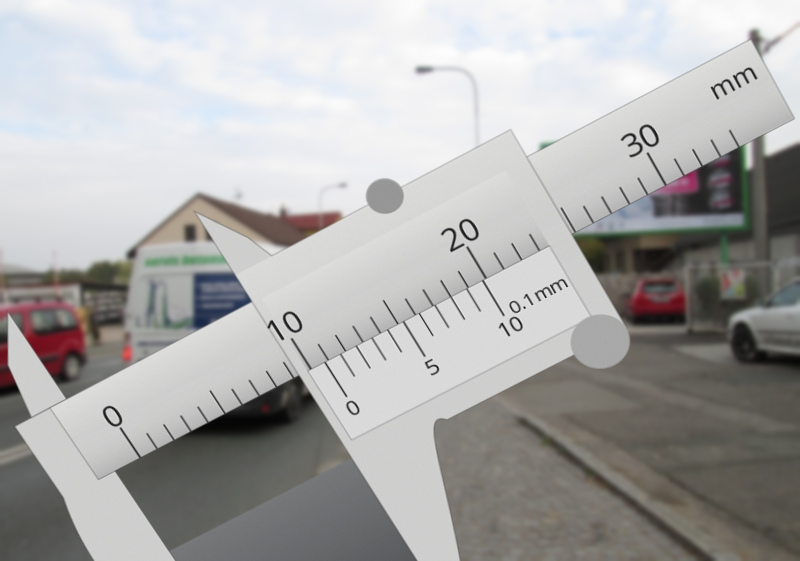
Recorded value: 10.8 mm
